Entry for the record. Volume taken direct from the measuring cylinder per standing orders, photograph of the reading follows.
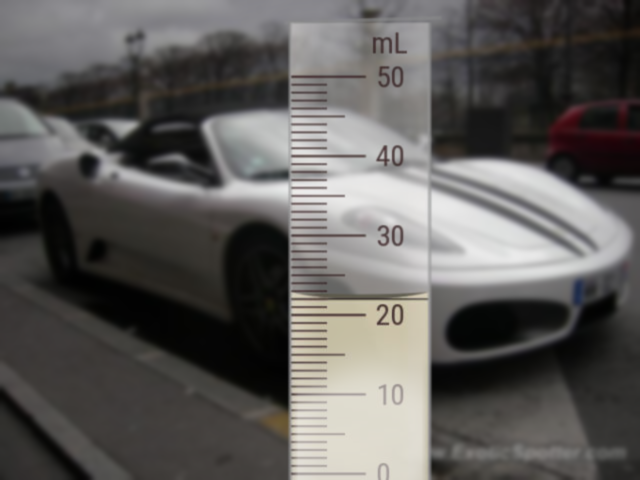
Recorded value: 22 mL
